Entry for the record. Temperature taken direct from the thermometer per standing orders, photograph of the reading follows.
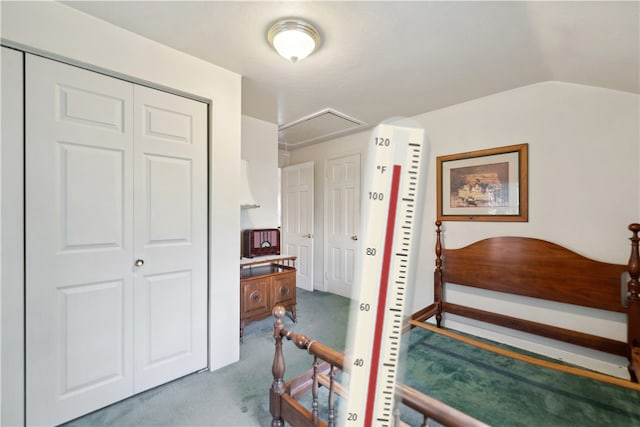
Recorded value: 112 °F
